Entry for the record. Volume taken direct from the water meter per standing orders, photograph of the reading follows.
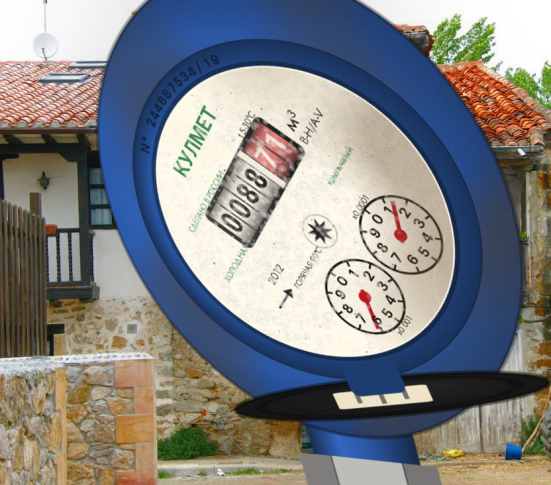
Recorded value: 88.7161 m³
